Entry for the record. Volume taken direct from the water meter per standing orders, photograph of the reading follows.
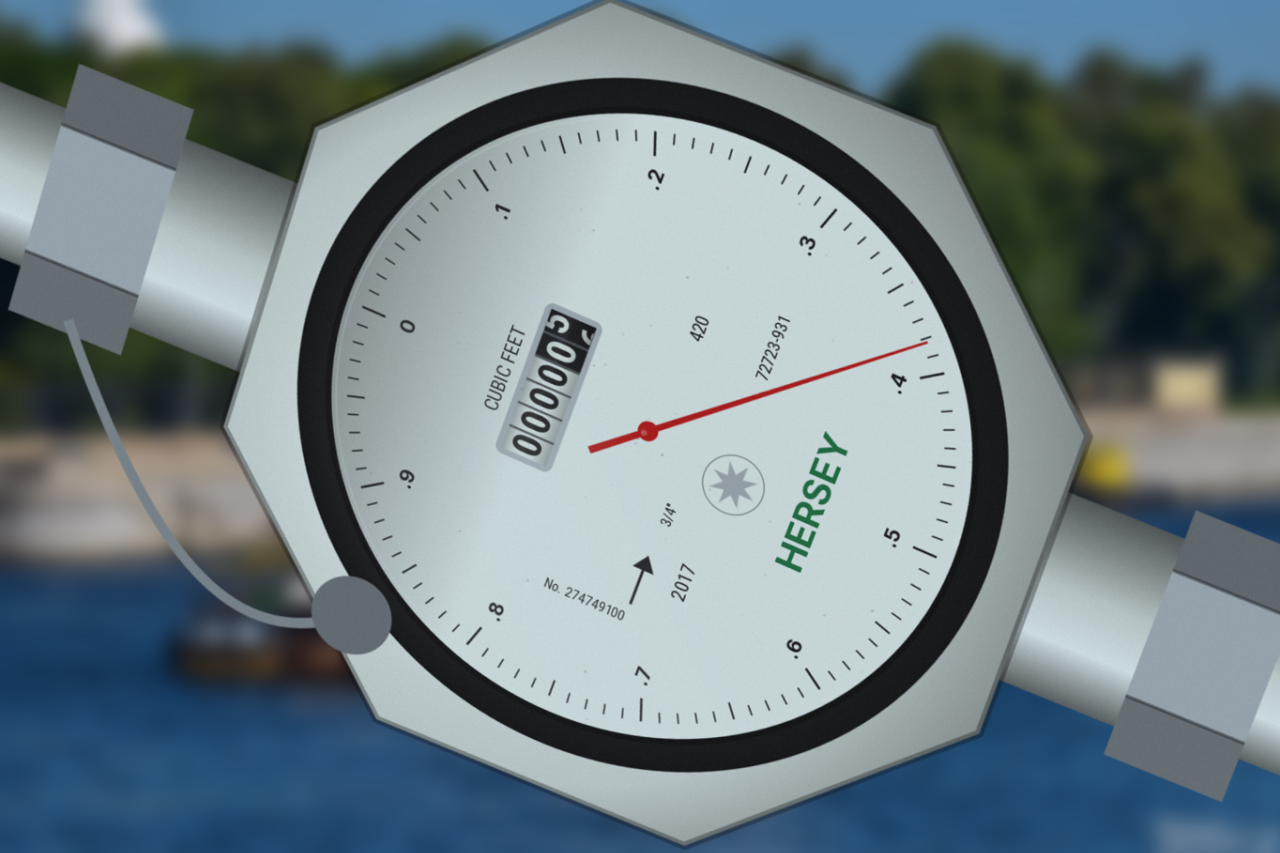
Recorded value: 5.38 ft³
